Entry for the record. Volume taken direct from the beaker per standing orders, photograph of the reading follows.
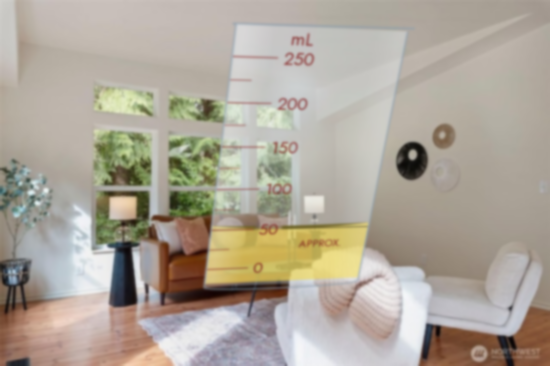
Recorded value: 50 mL
